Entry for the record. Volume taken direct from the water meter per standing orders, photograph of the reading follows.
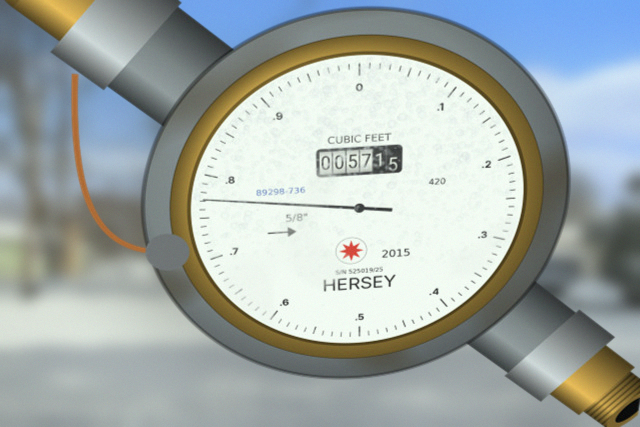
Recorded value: 5714.77 ft³
